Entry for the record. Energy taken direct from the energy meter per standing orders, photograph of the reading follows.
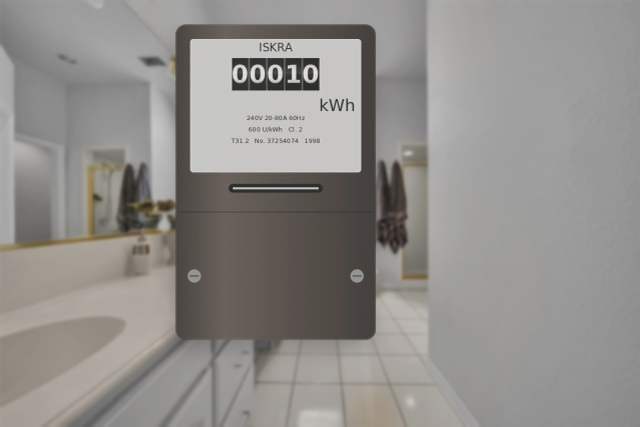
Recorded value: 10 kWh
